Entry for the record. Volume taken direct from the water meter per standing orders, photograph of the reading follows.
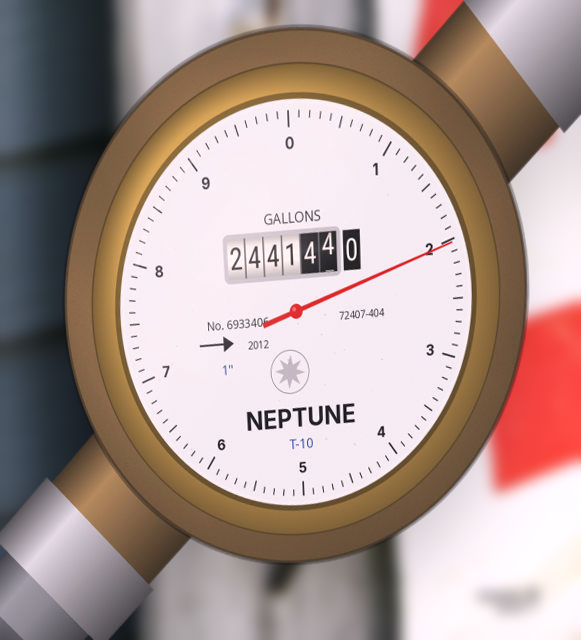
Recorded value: 2441442.0 gal
